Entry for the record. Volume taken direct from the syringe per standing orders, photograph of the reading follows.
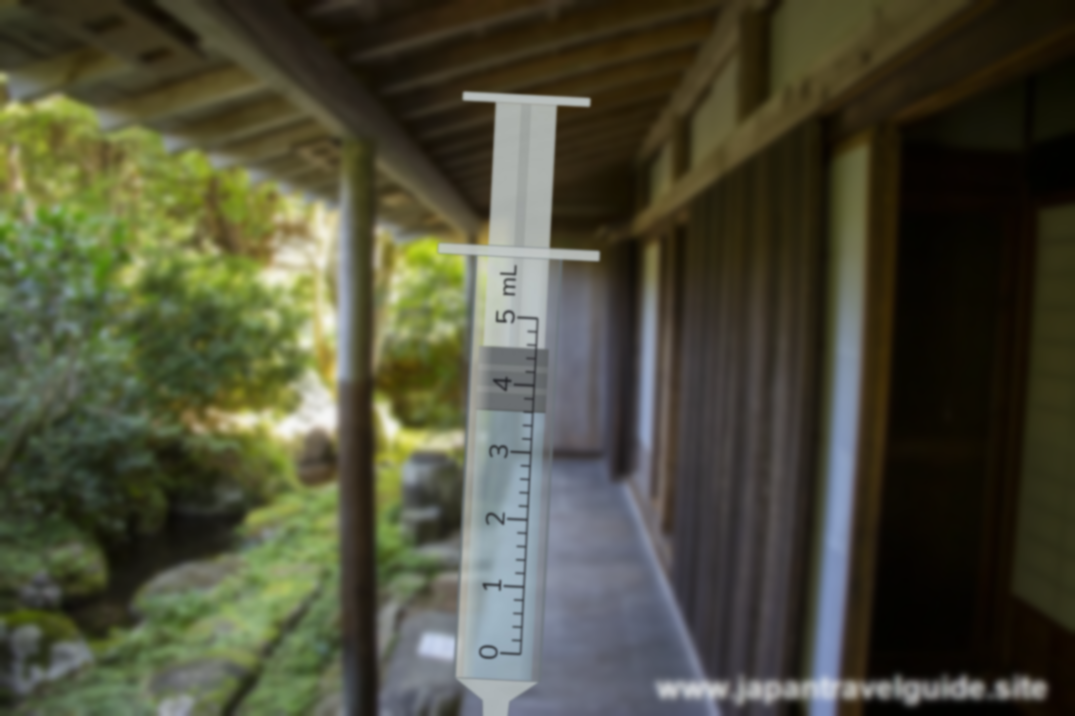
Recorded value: 3.6 mL
